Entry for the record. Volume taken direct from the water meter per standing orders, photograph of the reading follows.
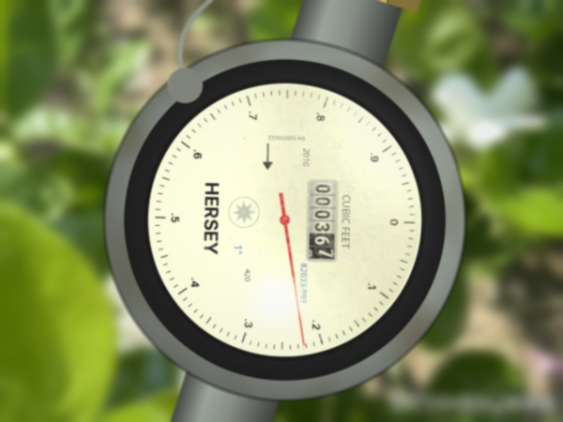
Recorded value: 367.22 ft³
